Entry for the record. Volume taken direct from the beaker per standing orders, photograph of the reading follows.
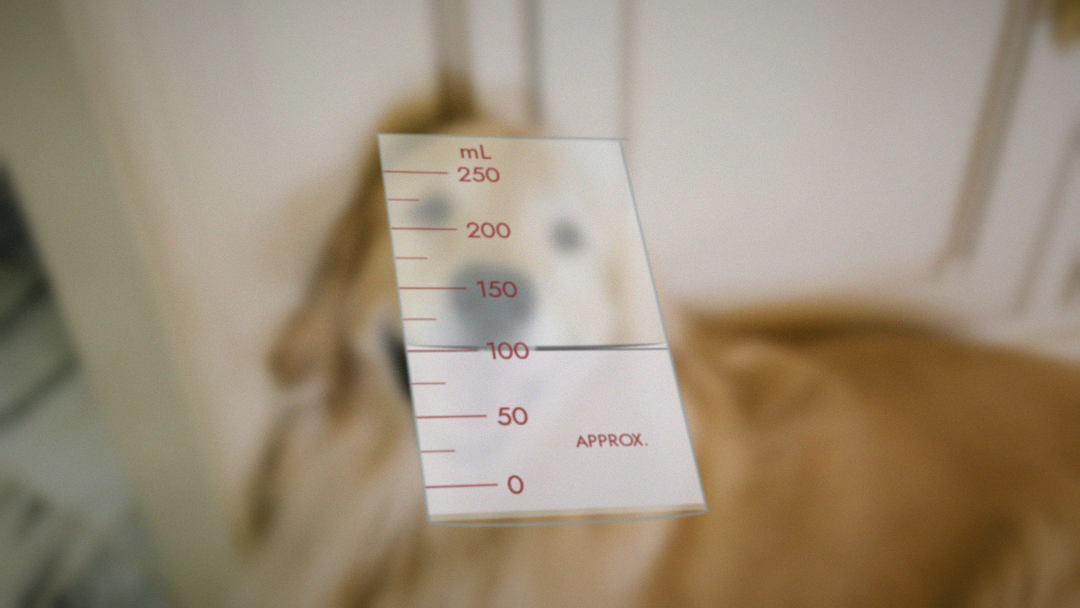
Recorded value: 100 mL
